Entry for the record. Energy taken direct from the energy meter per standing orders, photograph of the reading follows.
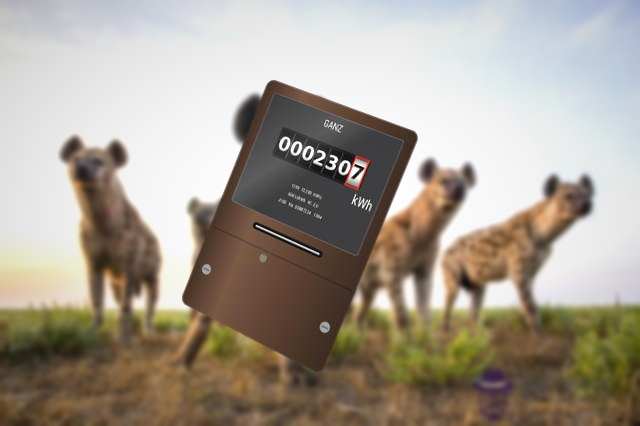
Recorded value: 230.7 kWh
